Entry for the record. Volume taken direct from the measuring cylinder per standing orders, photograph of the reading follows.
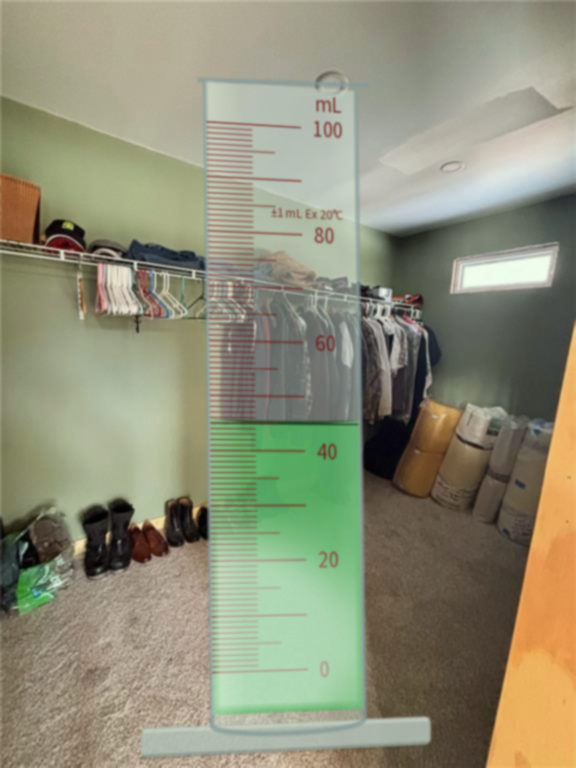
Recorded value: 45 mL
